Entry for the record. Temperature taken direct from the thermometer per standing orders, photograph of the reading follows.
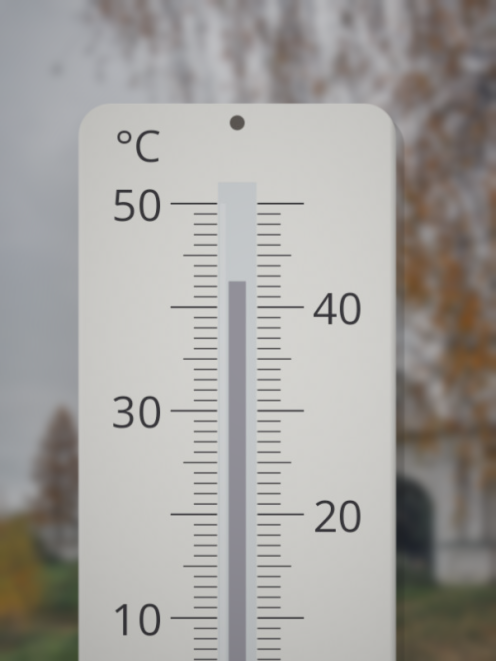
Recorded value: 42.5 °C
